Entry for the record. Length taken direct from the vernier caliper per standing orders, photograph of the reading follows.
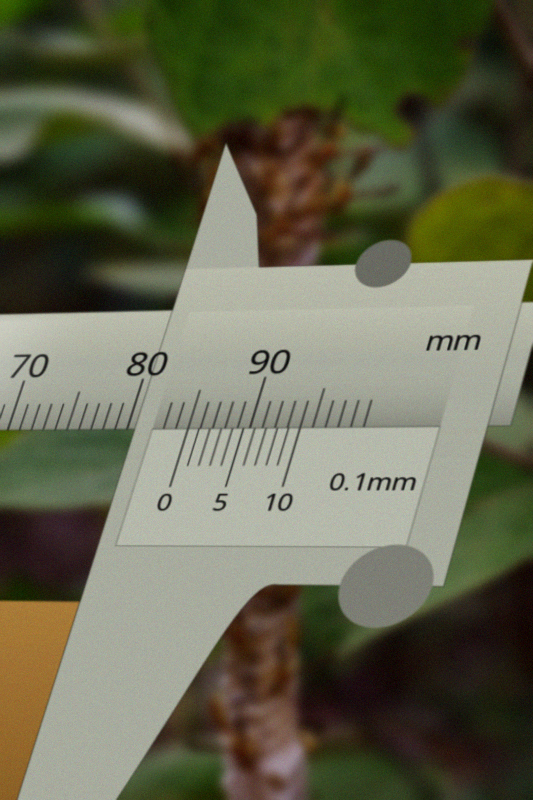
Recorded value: 85.0 mm
